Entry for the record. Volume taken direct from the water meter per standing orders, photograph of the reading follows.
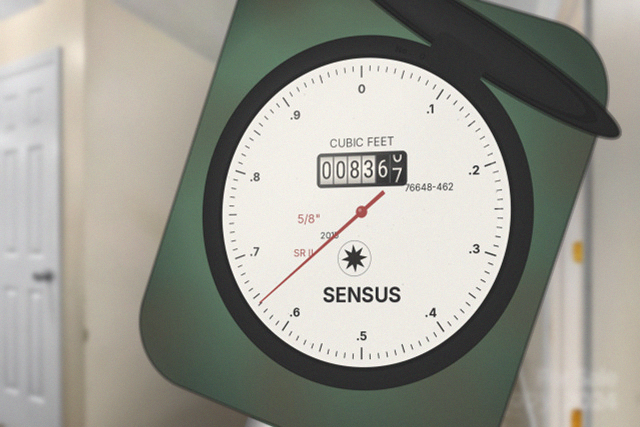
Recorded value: 8366.64 ft³
